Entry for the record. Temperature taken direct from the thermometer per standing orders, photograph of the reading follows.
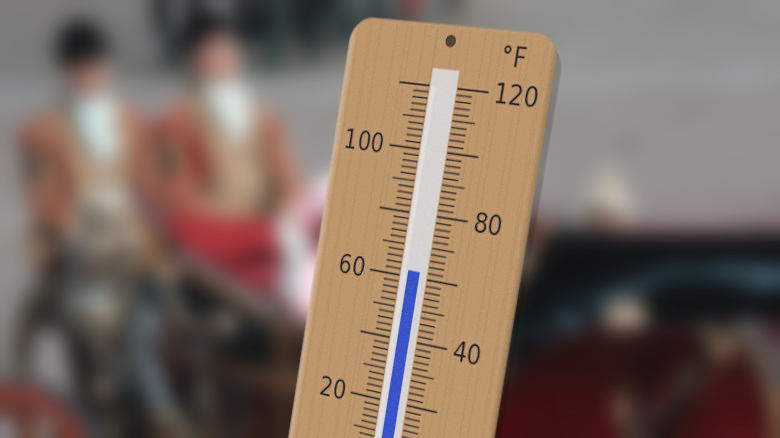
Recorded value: 62 °F
